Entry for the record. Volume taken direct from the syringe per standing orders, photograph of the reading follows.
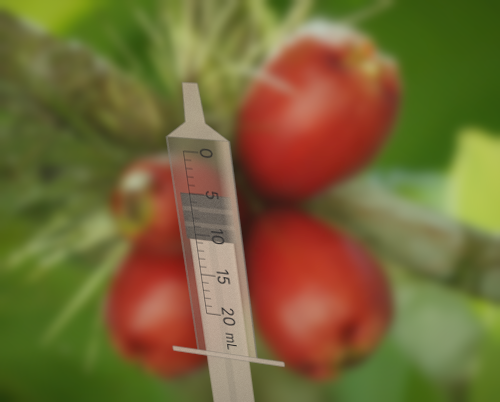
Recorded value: 5 mL
